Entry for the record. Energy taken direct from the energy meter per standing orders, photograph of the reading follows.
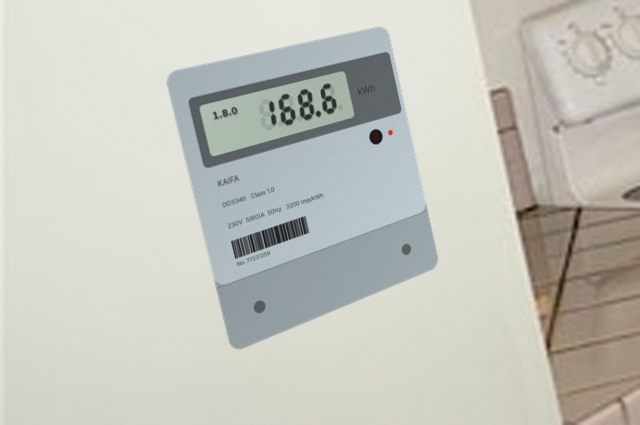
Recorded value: 168.6 kWh
